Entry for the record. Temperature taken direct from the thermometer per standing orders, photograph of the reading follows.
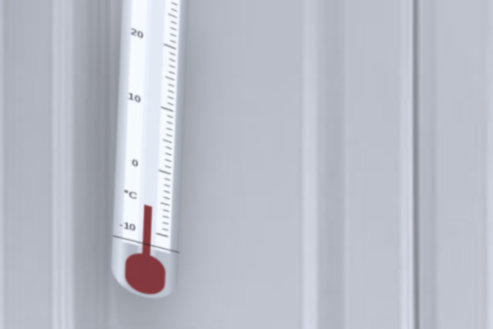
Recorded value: -6 °C
